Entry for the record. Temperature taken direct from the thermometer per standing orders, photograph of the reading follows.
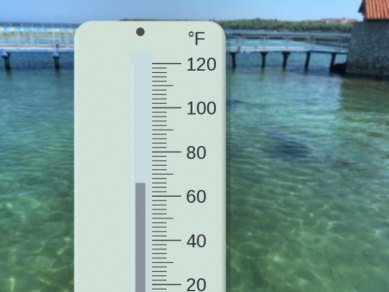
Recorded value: 66 °F
